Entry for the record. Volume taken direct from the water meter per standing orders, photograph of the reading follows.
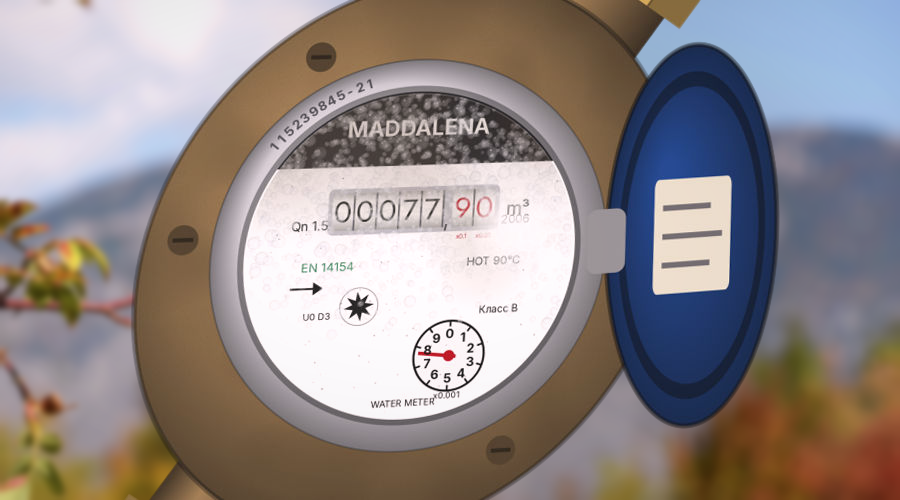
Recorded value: 77.907 m³
